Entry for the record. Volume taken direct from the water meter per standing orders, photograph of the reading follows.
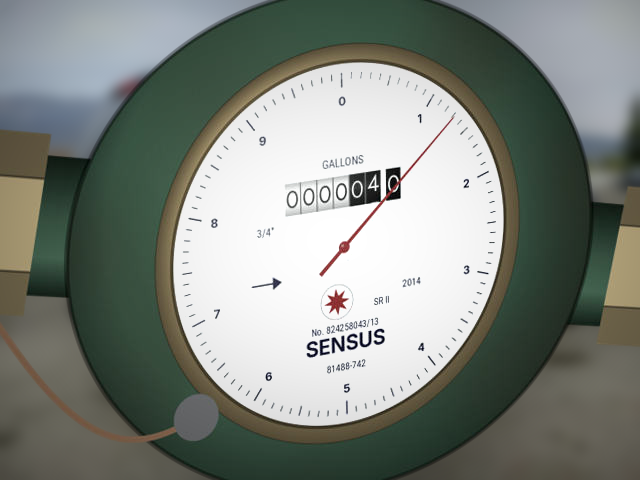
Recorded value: 41.3 gal
